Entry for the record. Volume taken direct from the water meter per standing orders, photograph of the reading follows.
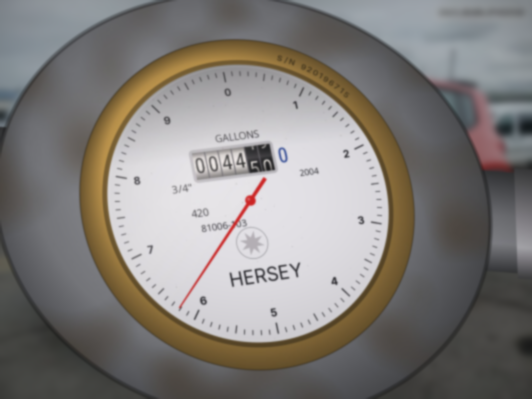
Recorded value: 44496.2 gal
